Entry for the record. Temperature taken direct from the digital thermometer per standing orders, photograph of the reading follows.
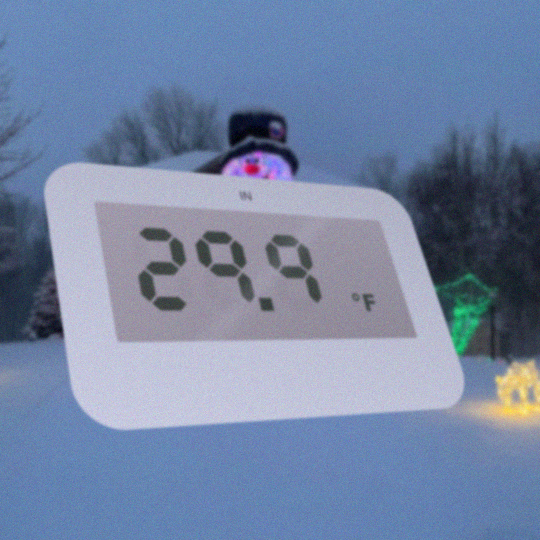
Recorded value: 29.9 °F
